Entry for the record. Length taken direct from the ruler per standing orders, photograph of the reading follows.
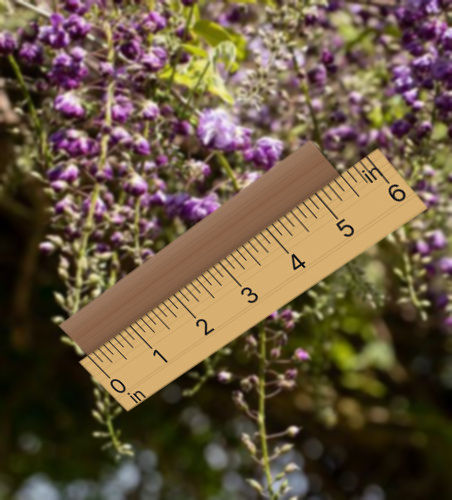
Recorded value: 5.5 in
